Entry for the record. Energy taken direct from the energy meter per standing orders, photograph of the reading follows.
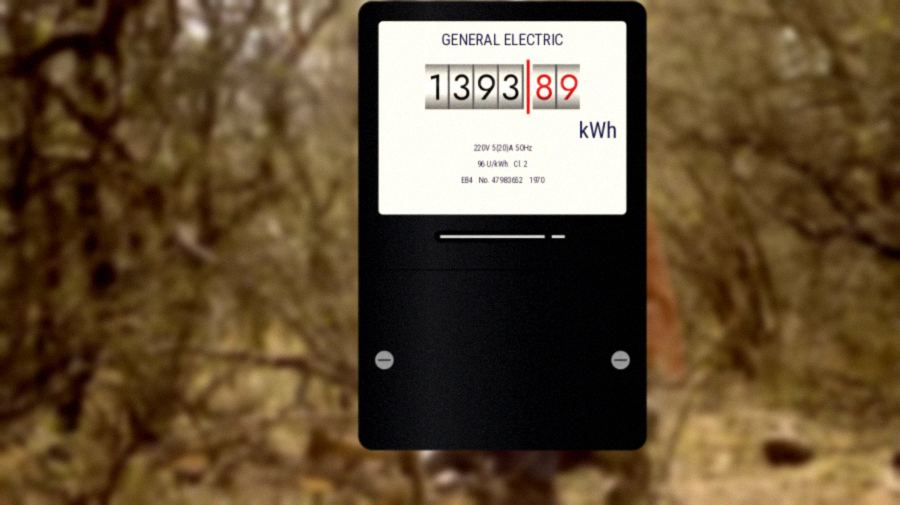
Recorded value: 1393.89 kWh
